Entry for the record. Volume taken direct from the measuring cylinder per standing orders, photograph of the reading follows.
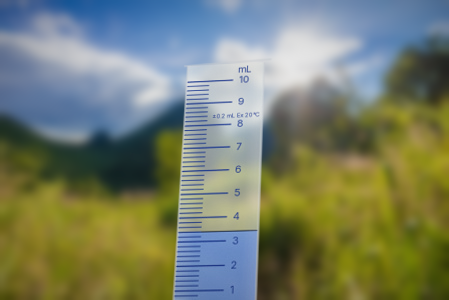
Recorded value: 3.4 mL
